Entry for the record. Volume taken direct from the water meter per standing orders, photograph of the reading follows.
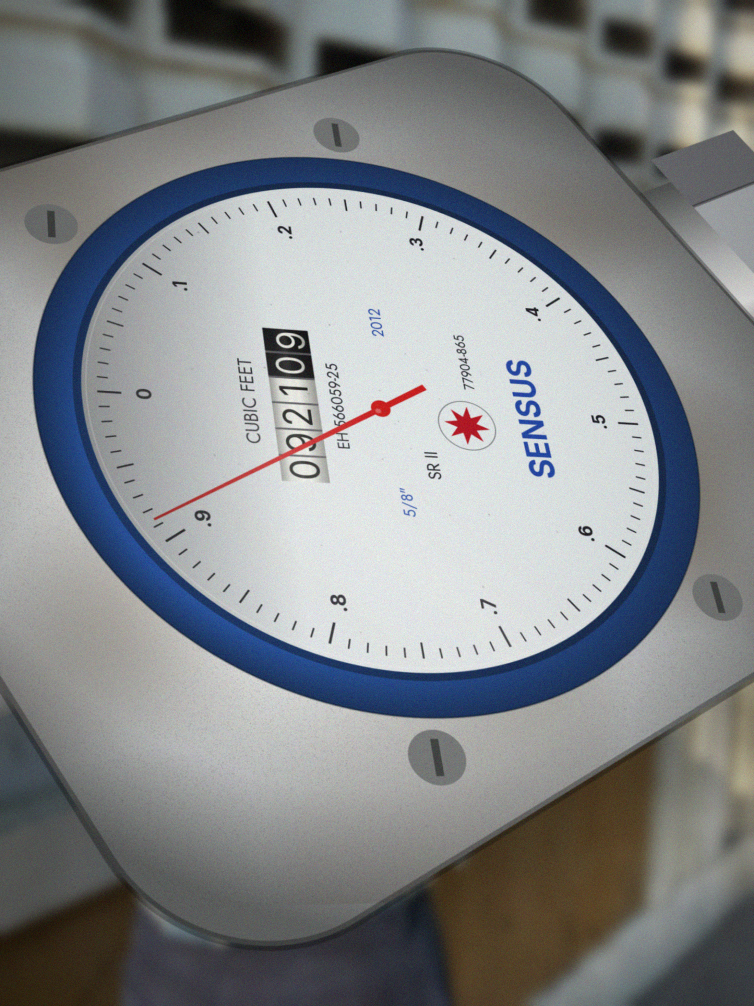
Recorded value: 92108.91 ft³
